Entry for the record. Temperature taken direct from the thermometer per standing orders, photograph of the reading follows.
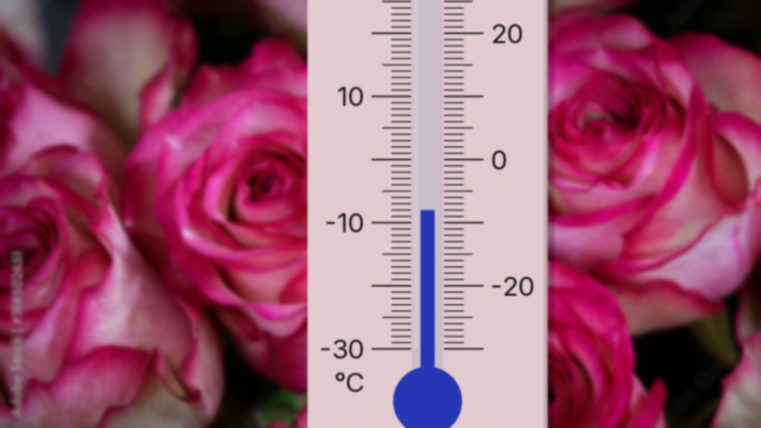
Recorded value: -8 °C
